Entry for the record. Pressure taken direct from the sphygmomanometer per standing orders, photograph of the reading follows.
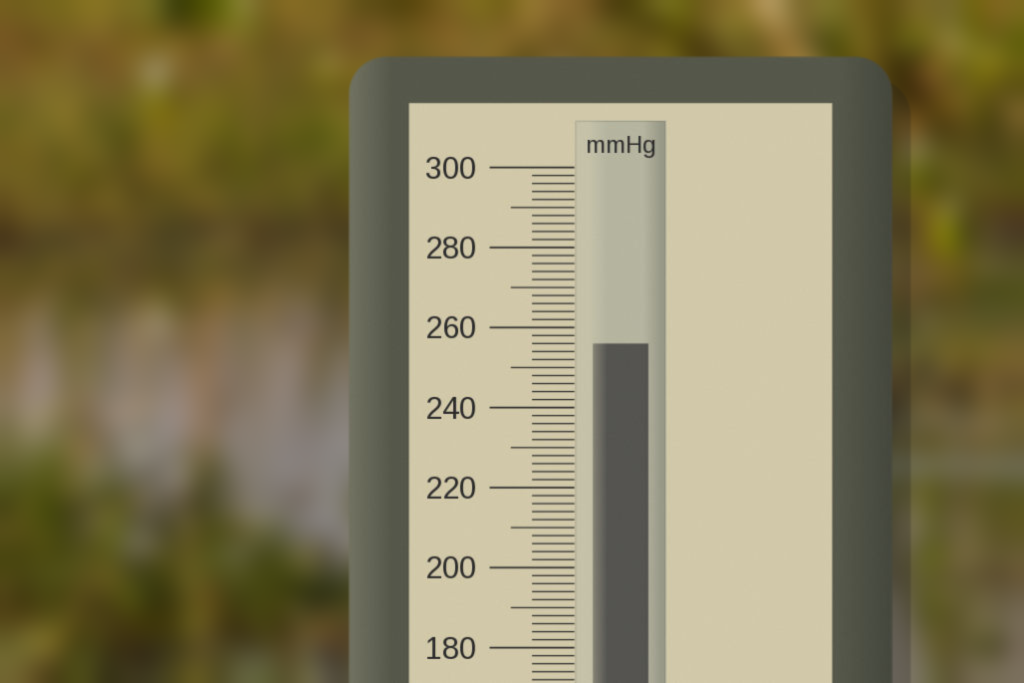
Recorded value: 256 mmHg
